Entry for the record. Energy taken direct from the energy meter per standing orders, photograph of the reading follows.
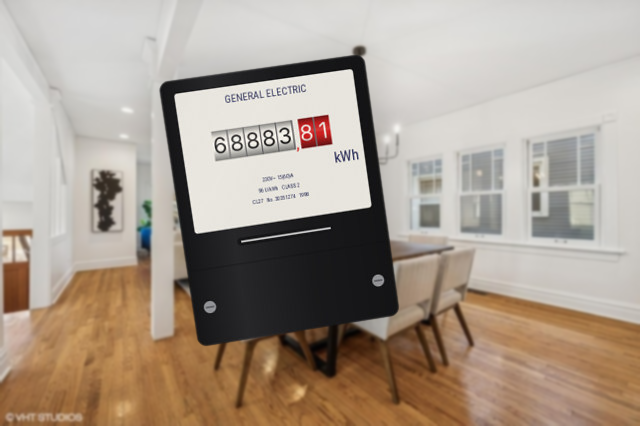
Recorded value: 68883.81 kWh
